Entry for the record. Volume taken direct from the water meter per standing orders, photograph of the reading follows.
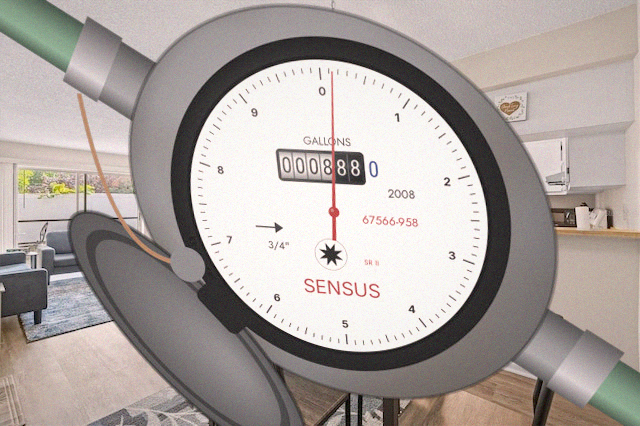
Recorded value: 8880.1 gal
